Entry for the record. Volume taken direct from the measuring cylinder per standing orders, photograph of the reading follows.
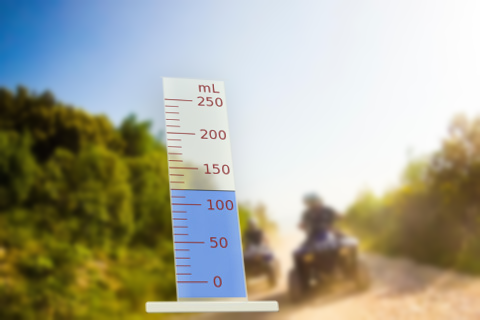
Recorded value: 120 mL
